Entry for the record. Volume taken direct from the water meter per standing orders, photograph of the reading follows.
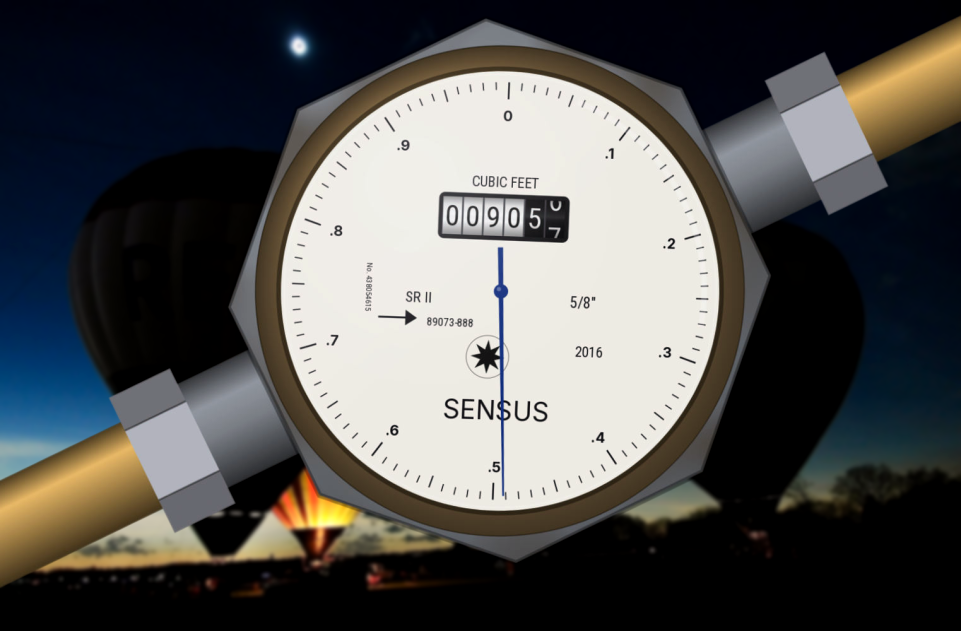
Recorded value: 9056.49 ft³
